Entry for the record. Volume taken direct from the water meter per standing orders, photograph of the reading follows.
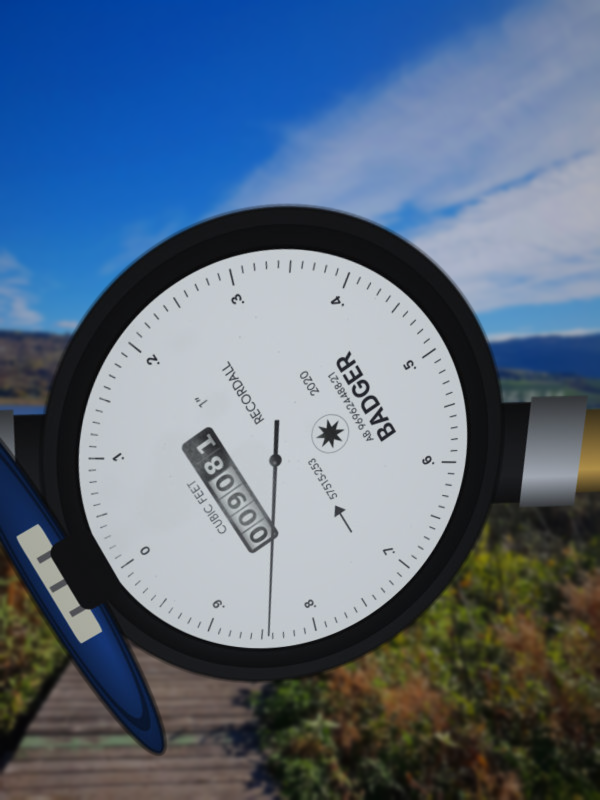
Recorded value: 9080.84 ft³
